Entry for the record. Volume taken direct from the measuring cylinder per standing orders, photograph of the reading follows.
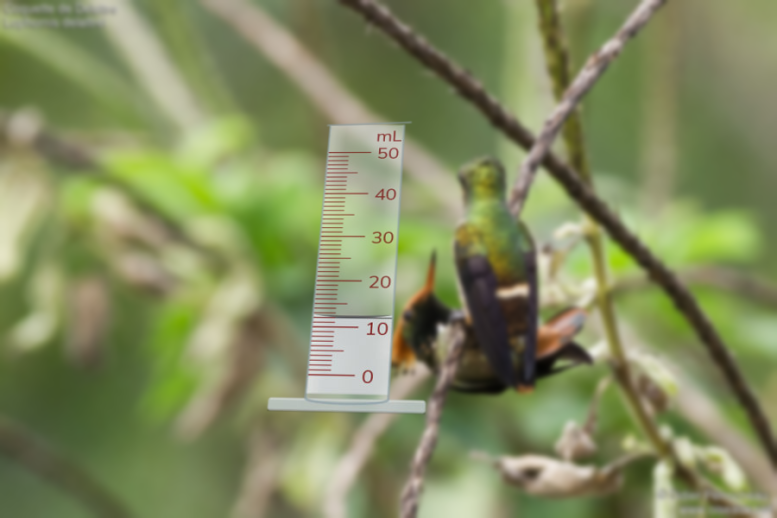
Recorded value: 12 mL
